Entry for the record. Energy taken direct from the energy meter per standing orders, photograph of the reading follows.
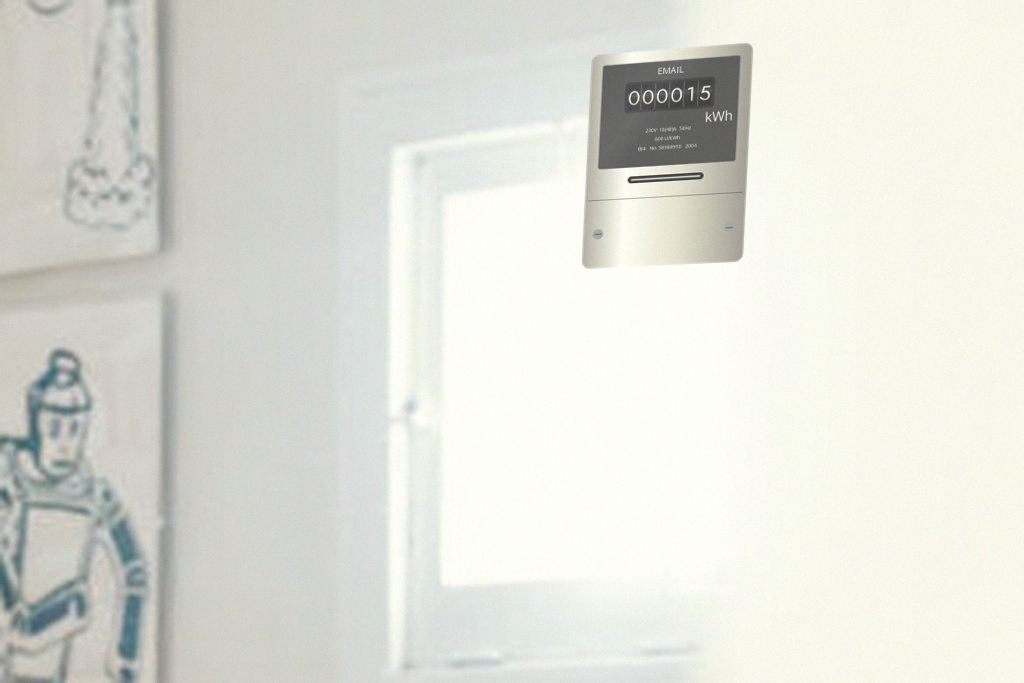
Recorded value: 15 kWh
